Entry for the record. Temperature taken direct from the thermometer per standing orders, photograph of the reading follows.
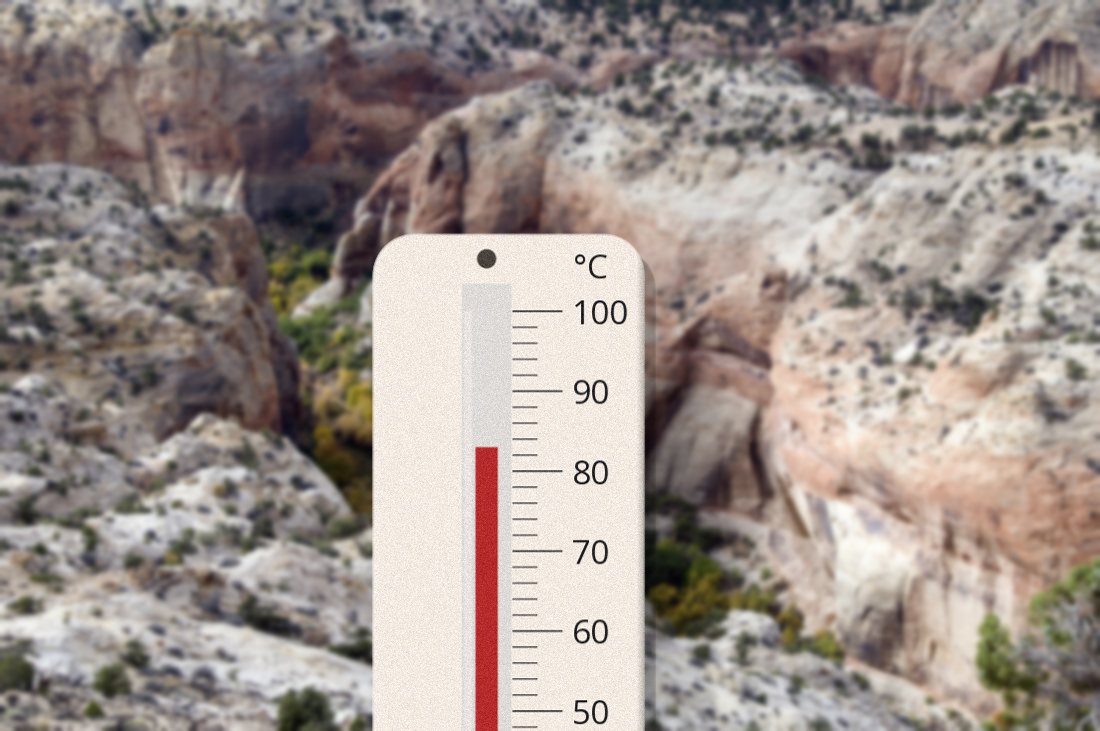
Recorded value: 83 °C
